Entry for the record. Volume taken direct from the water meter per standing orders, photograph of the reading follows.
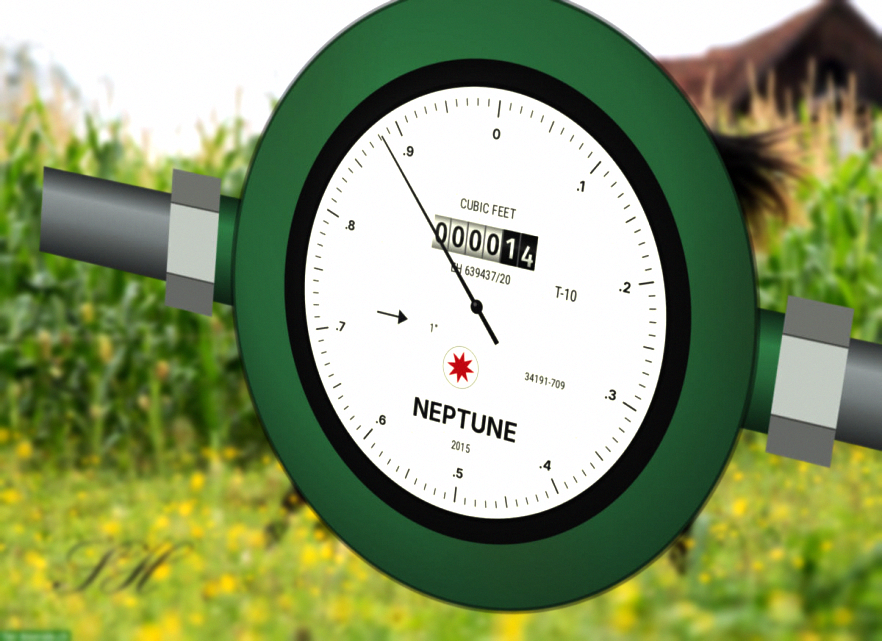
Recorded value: 13.88 ft³
